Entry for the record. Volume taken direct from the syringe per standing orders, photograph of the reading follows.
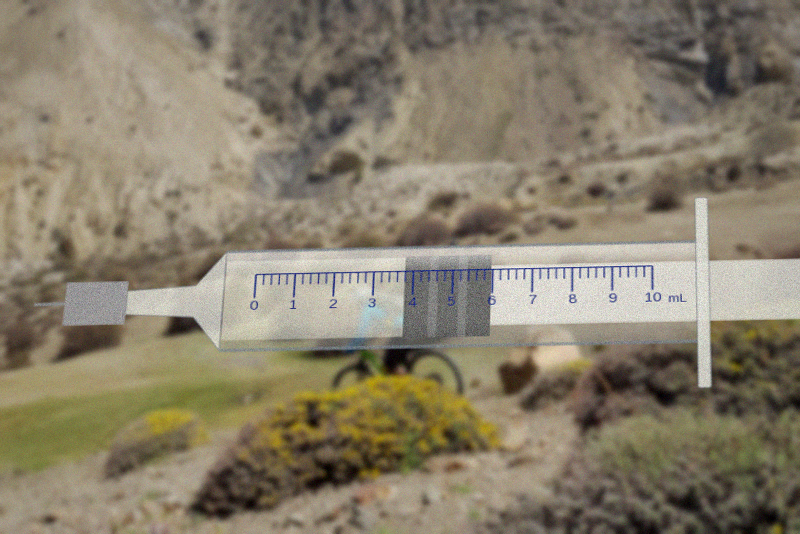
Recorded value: 3.8 mL
